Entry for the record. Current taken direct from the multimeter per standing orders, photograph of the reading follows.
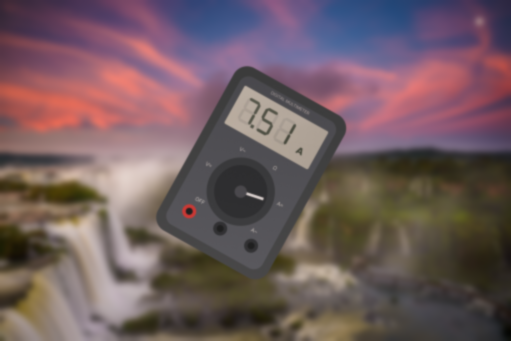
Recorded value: 7.51 A
